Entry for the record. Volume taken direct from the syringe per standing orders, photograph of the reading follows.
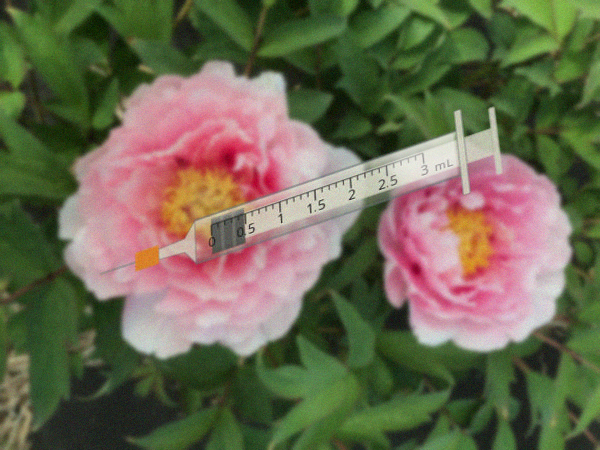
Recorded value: 0 mL
